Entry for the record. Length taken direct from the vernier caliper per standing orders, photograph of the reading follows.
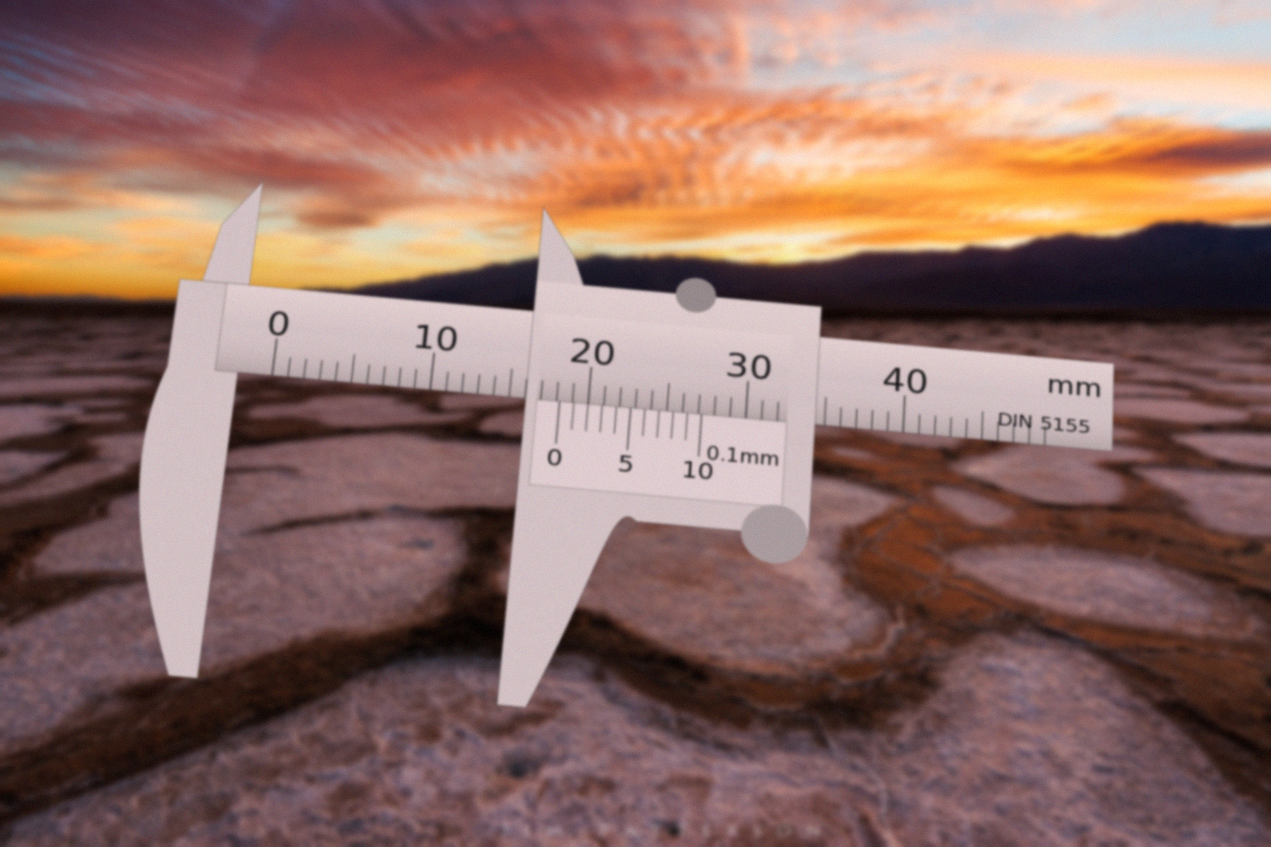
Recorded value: 18.2 mm
